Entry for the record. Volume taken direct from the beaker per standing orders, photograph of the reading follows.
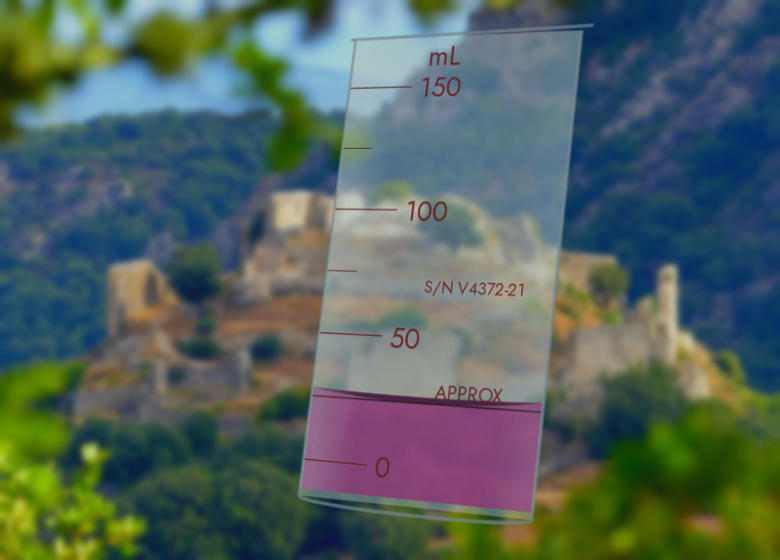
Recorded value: 25 mL
